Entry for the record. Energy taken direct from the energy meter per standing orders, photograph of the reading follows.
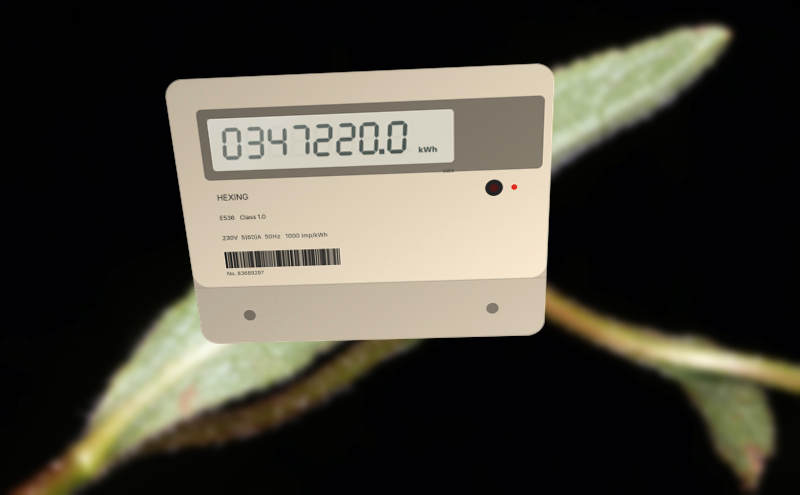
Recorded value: 347220.0 kWh
